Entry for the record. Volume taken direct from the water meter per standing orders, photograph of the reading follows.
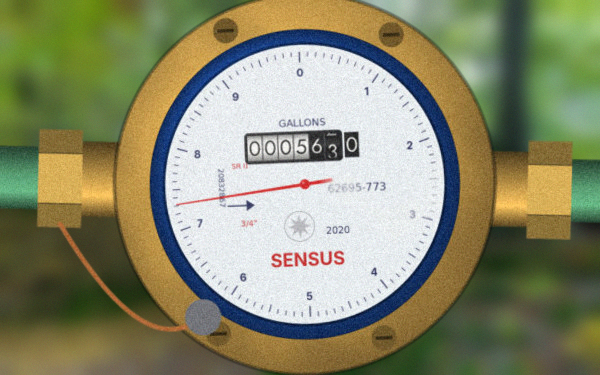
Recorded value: 5627.3 gal
